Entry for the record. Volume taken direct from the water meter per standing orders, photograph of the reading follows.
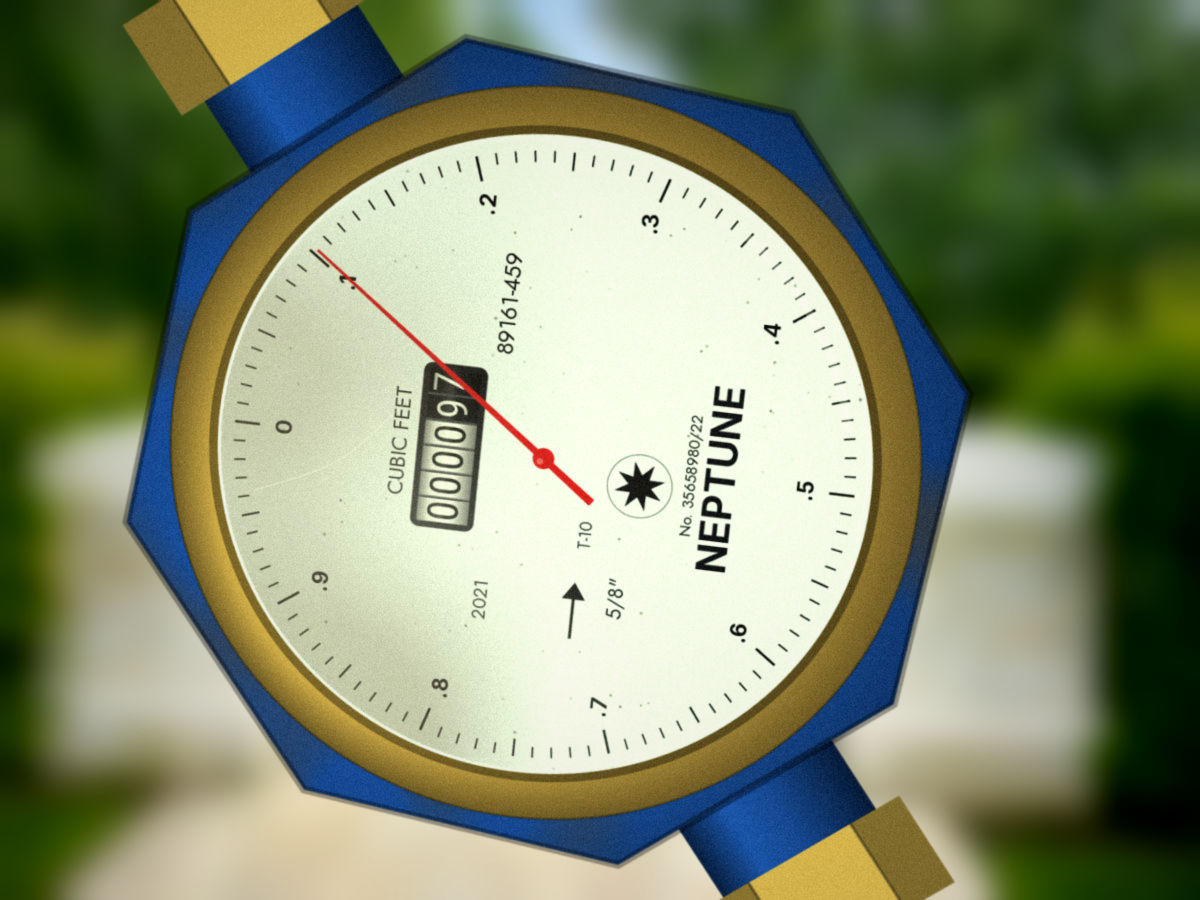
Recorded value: 97.10 ft³
